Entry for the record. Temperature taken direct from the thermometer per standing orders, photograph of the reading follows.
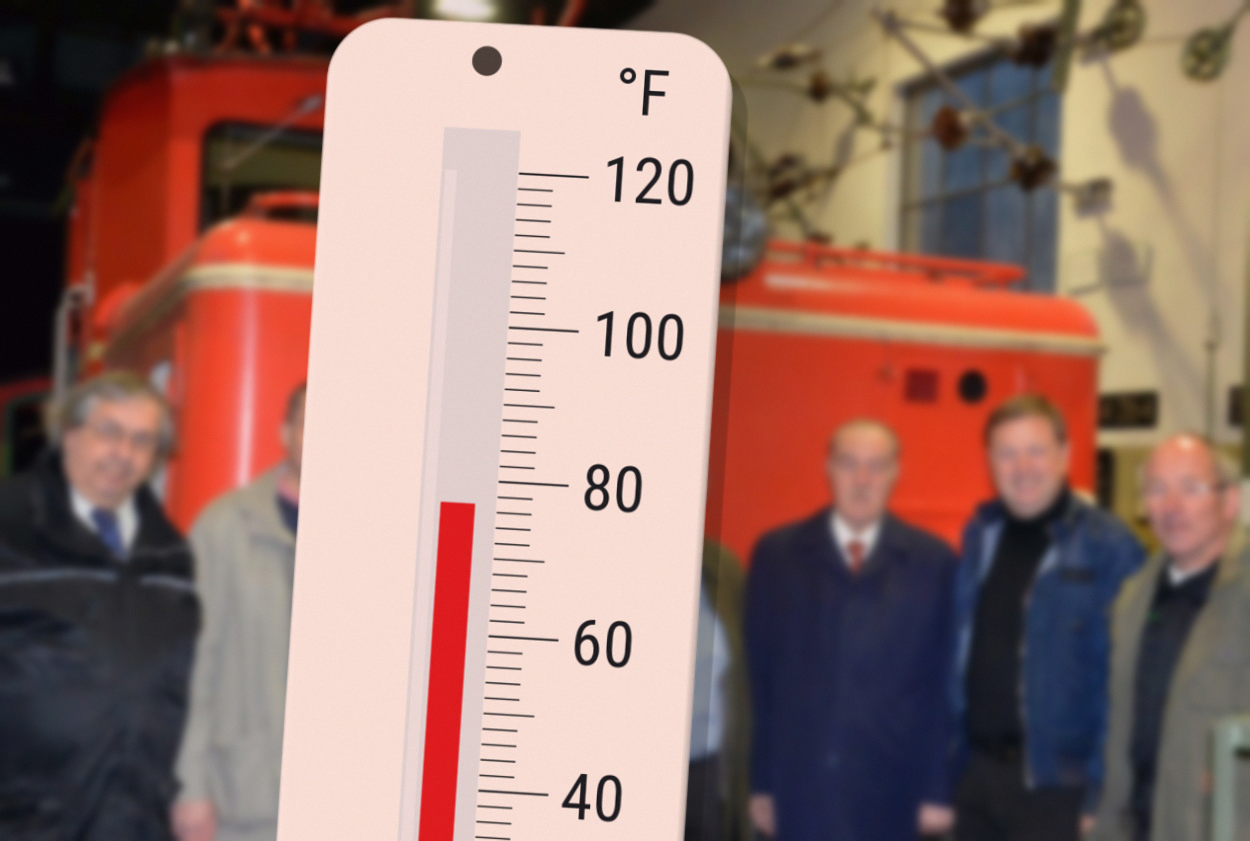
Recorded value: 77 °F
